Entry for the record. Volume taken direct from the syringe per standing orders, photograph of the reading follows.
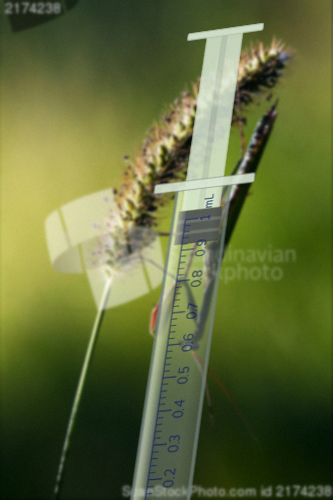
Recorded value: 0.92 mL
